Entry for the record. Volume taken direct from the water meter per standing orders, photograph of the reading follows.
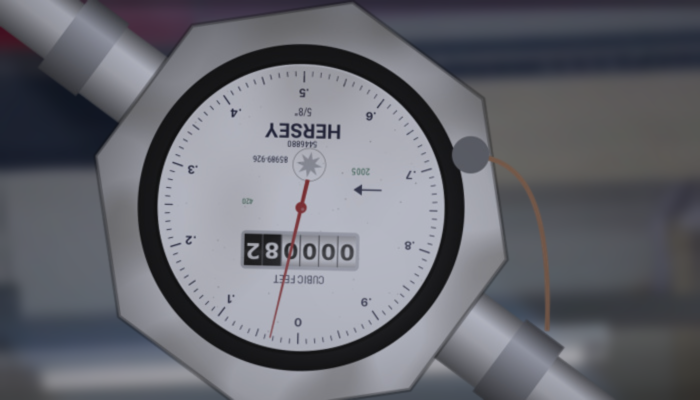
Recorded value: 82.03 ft³
